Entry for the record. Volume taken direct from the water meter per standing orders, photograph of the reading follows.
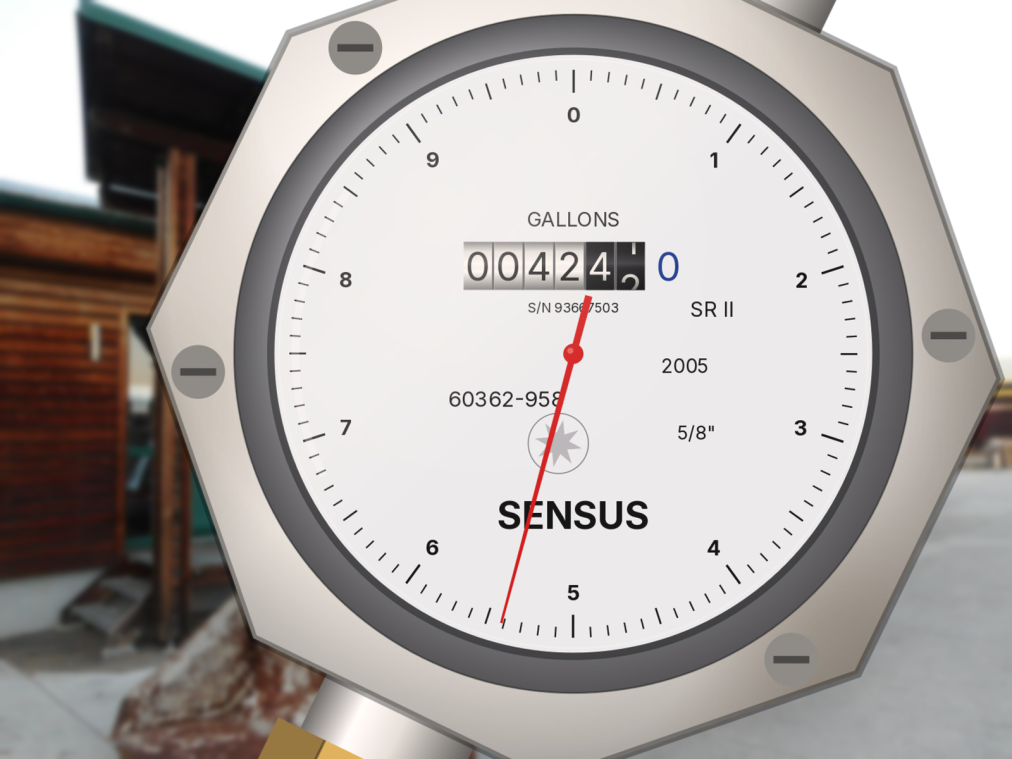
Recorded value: 42415.4 gal
